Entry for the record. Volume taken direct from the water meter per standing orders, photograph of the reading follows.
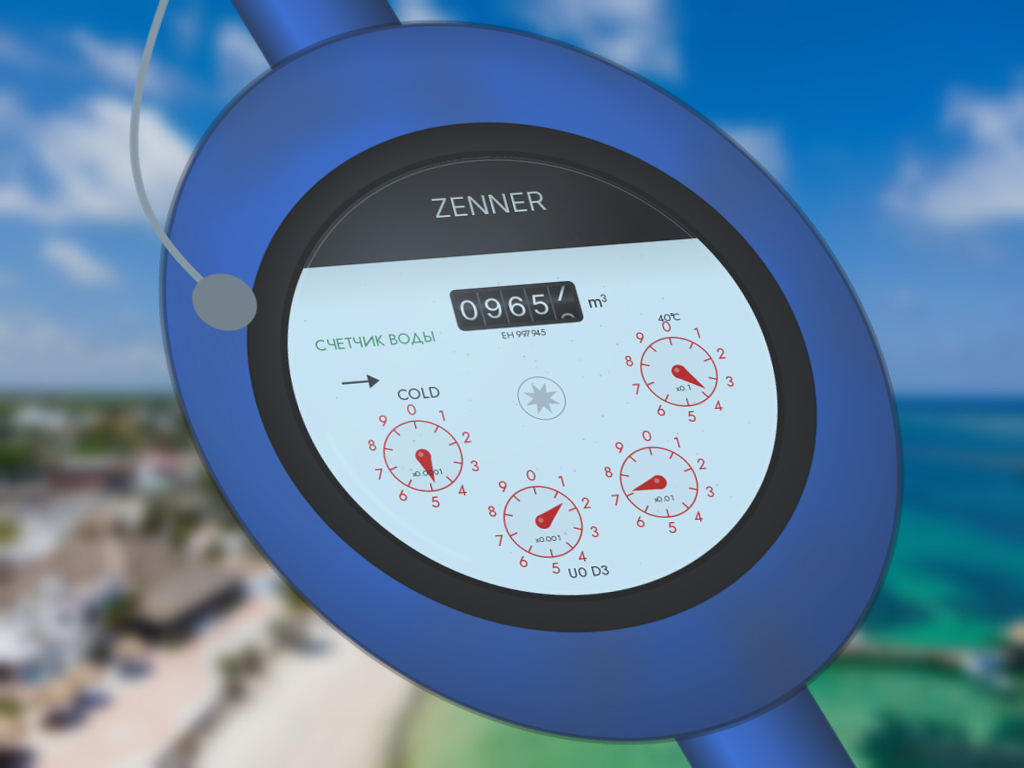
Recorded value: 9657.3714 m³
